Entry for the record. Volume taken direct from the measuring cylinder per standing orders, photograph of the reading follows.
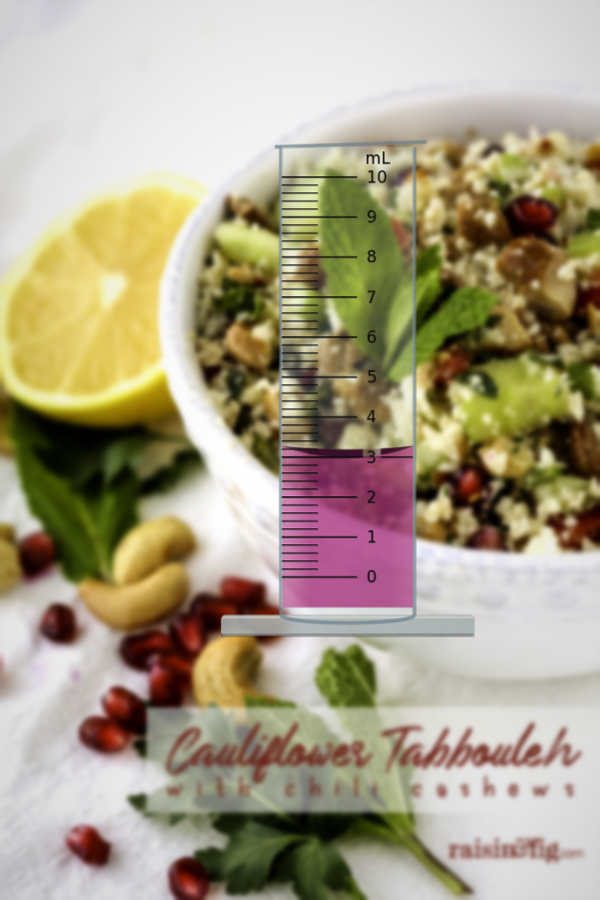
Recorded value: 3 mL
